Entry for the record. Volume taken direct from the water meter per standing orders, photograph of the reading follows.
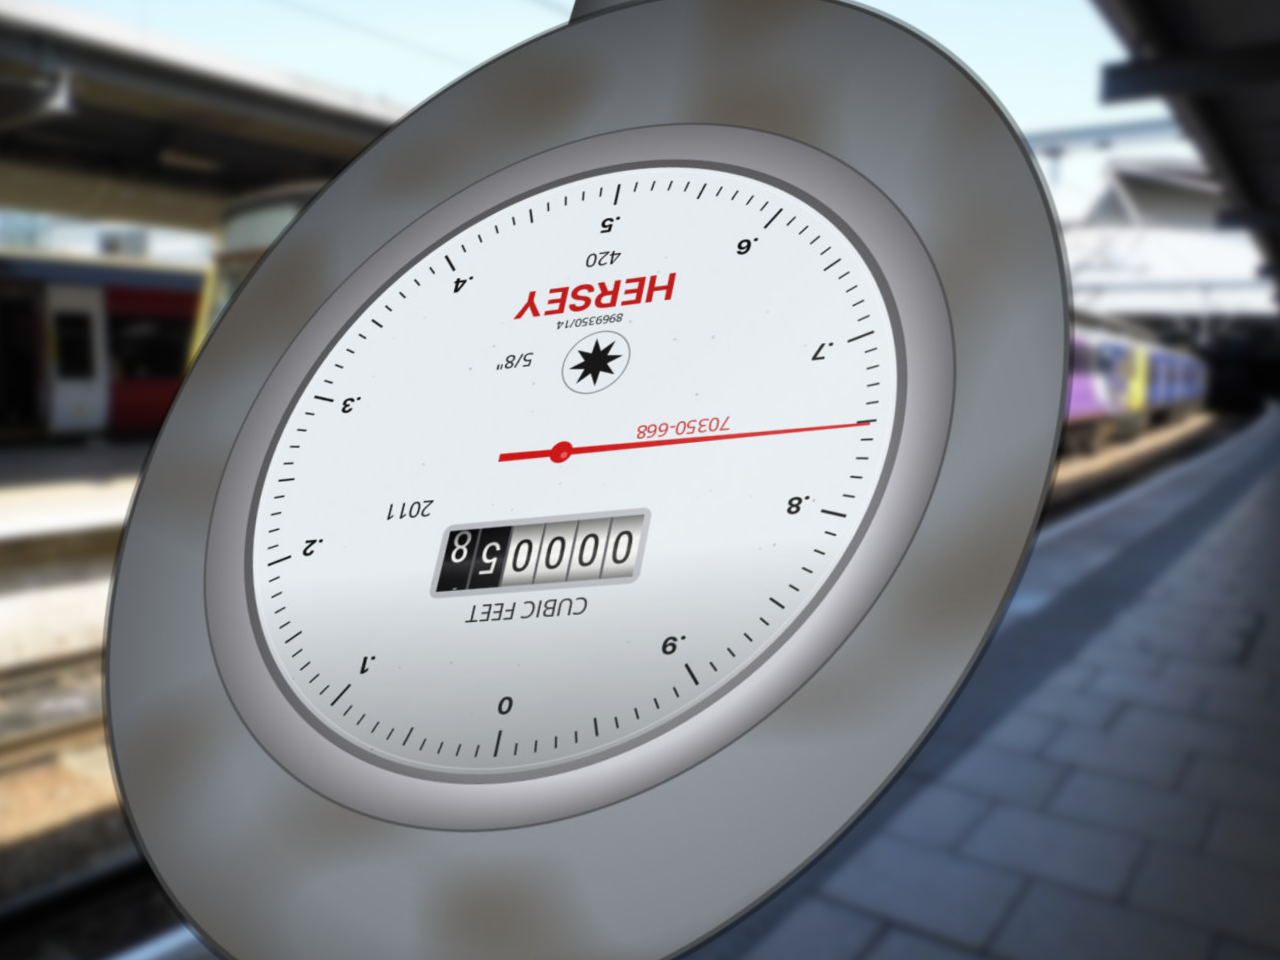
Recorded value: 57.75 ft³
